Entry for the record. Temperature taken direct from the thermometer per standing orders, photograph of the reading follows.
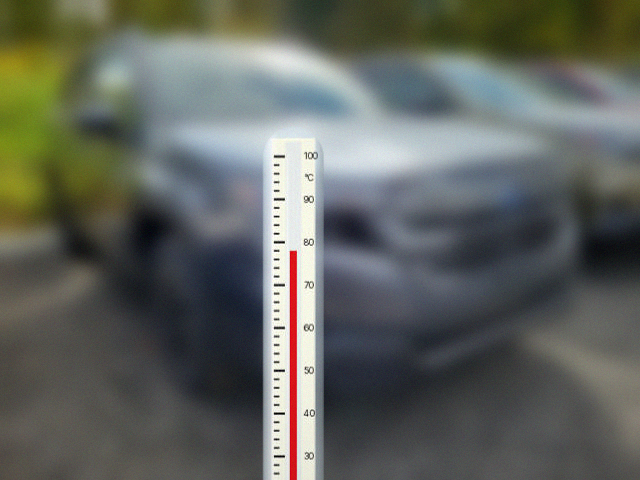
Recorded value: 78 °C
